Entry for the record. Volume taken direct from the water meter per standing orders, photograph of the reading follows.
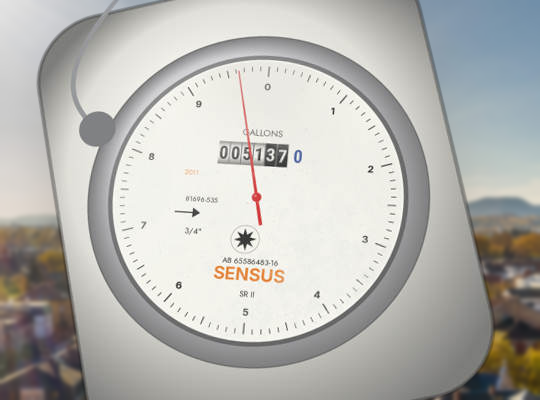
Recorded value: 51369.6 gal
